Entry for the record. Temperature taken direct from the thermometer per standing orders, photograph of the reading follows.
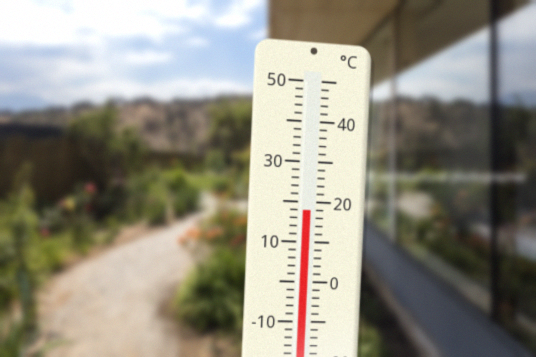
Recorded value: 18 °C
